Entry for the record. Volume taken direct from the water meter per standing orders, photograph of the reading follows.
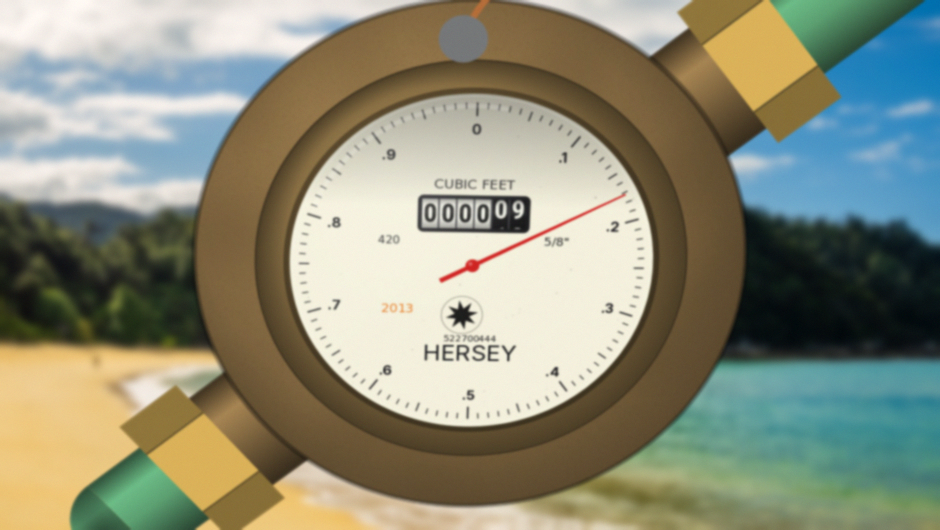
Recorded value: 9.17 ft³
